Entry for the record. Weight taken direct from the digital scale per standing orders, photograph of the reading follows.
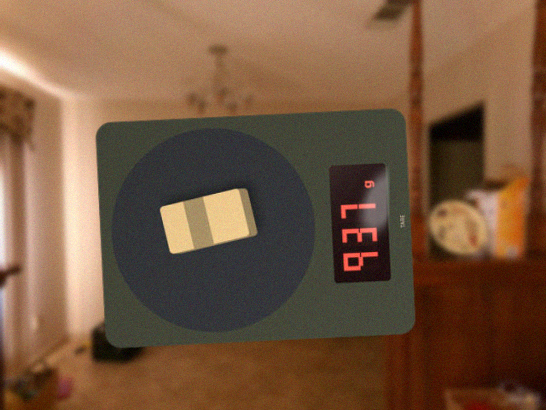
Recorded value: 937 g
